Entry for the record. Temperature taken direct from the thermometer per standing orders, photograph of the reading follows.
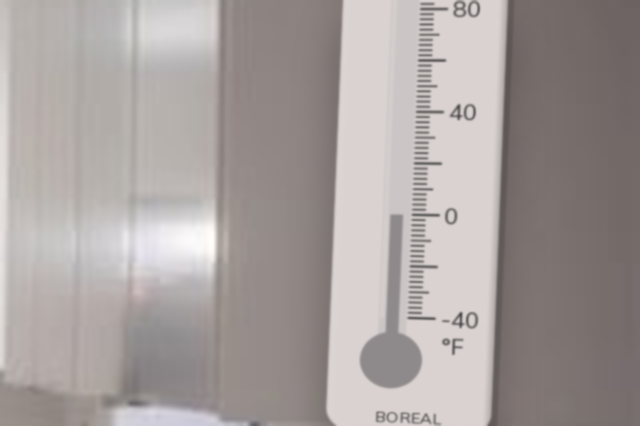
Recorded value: 0 °F
